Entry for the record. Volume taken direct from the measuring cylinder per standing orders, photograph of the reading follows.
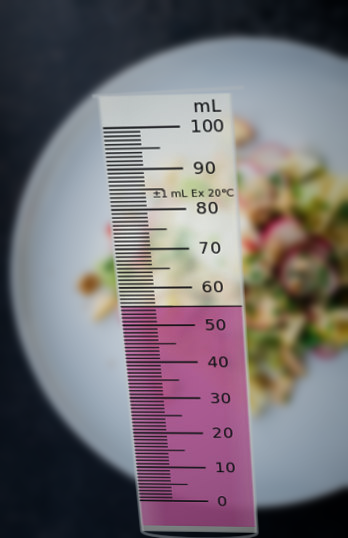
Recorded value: 55 mL
